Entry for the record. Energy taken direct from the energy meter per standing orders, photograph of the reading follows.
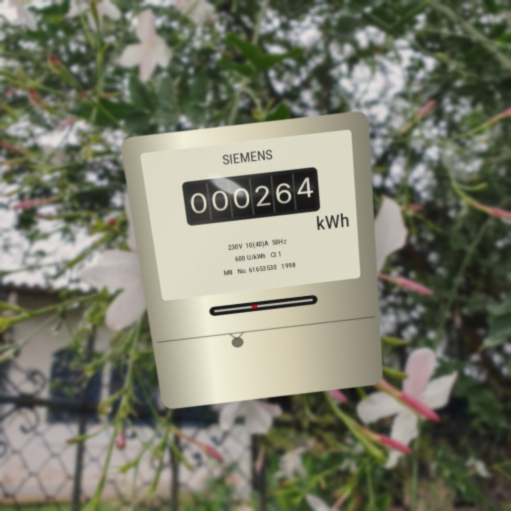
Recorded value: 264 kWh
